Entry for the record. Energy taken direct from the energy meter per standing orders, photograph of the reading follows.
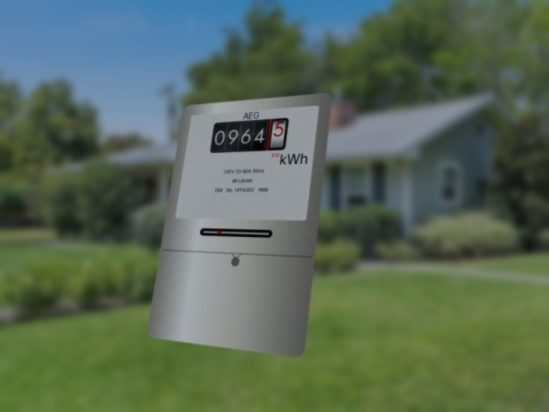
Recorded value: 964.5 kWh
